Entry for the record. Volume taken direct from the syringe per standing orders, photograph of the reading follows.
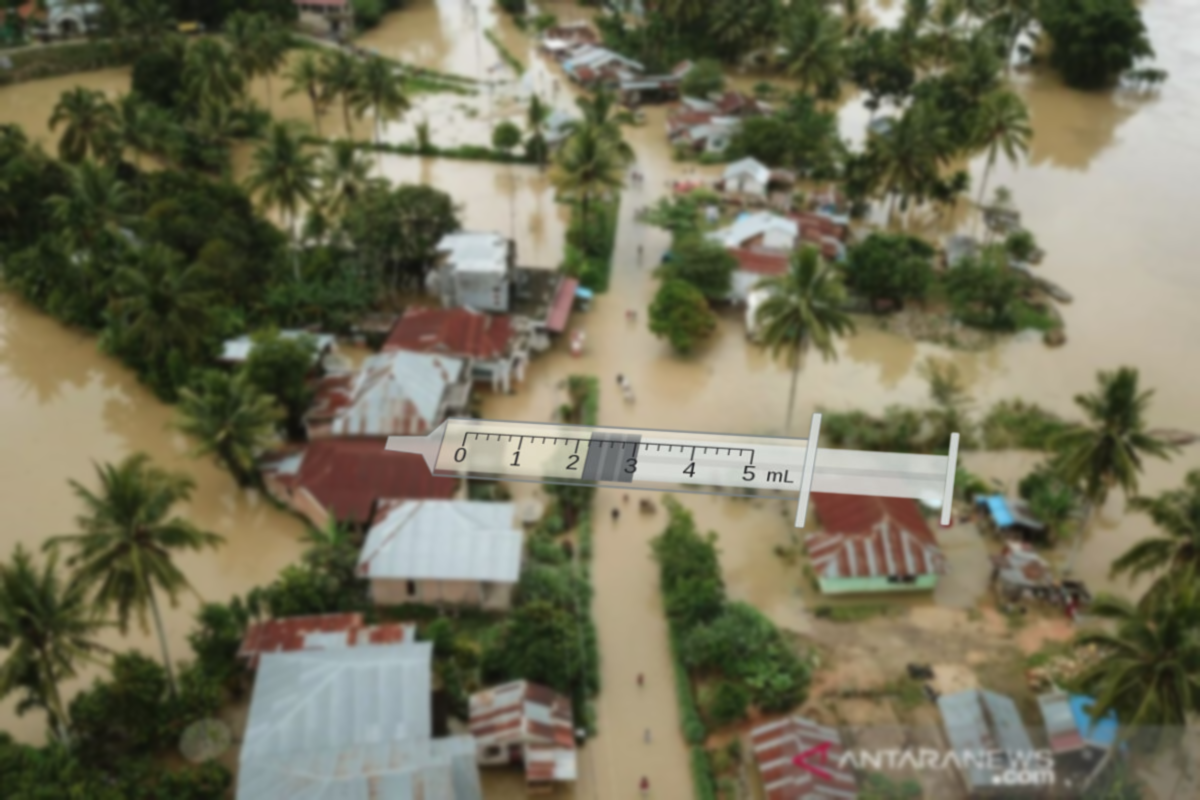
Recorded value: 2.2 mL
